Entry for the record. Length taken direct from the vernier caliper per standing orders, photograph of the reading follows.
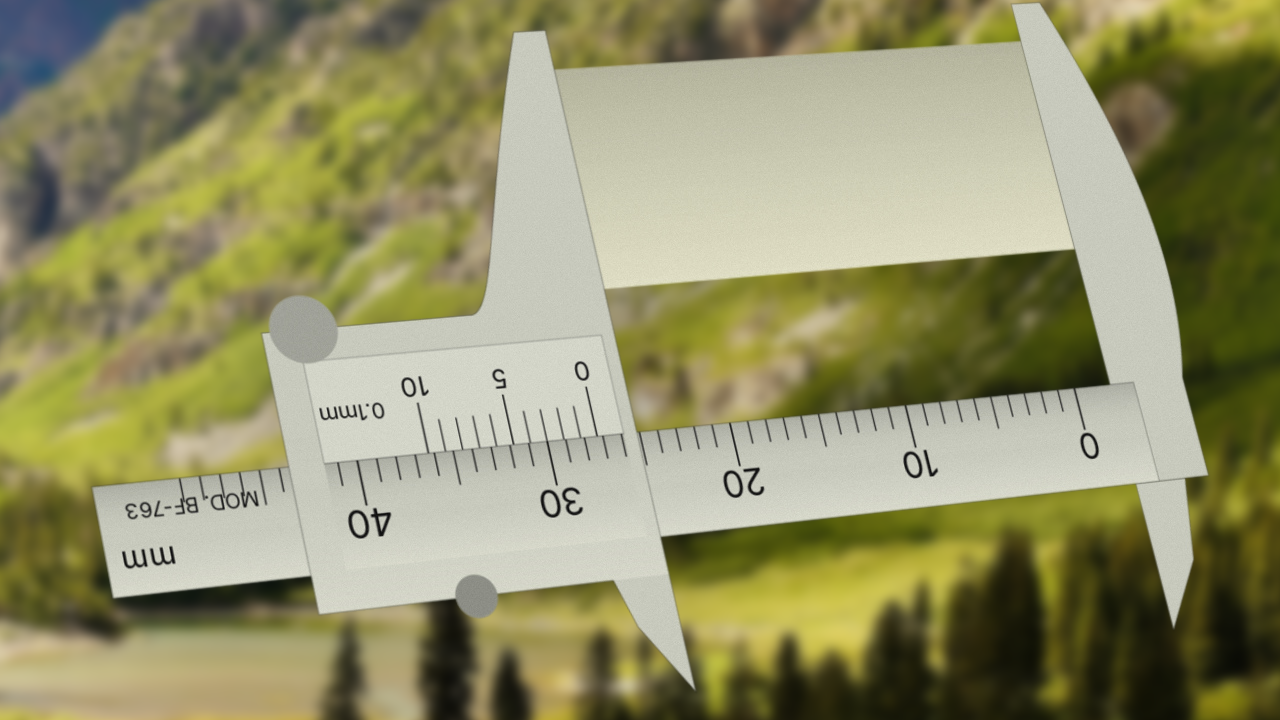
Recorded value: 27.3 mm
